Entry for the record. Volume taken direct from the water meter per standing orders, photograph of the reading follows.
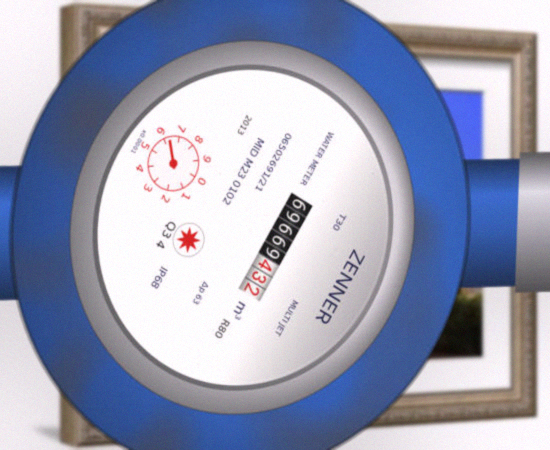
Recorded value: 69669.4326 m³
